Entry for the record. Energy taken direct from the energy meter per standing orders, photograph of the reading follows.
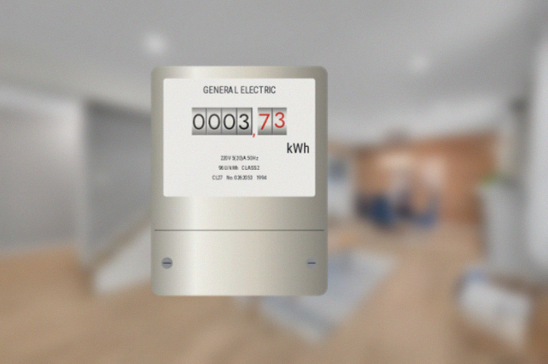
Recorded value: 3.73 kWh
